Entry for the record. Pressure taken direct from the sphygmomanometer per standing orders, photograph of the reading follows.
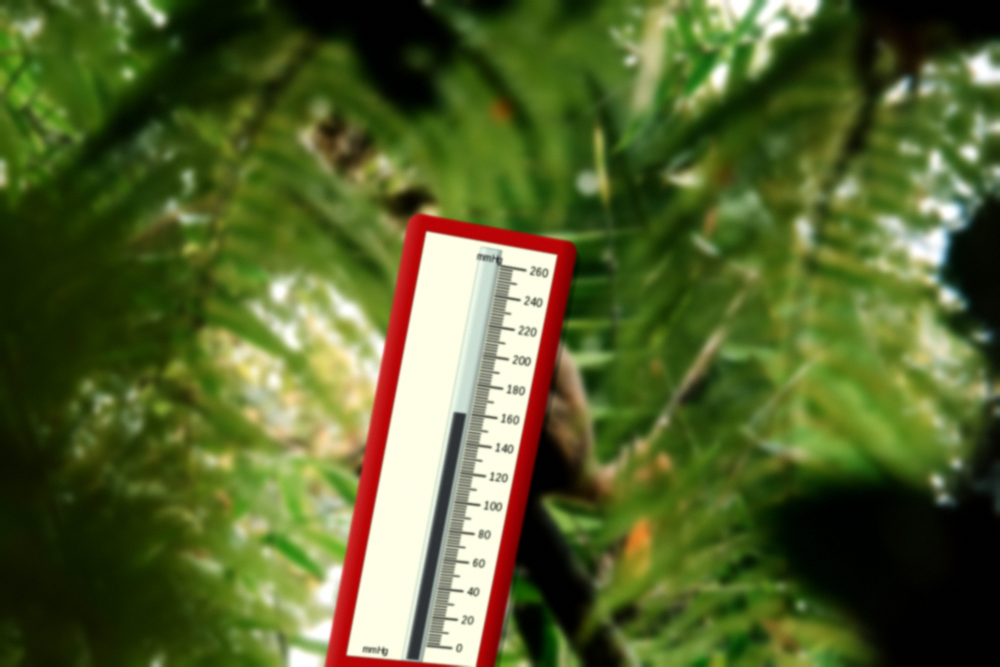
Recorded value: 160 mmHg
